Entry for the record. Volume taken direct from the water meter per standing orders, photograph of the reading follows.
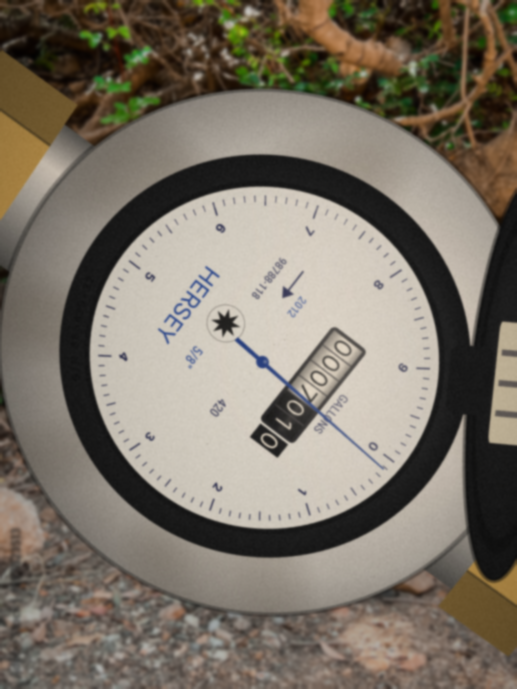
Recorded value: 7010.1 gal
